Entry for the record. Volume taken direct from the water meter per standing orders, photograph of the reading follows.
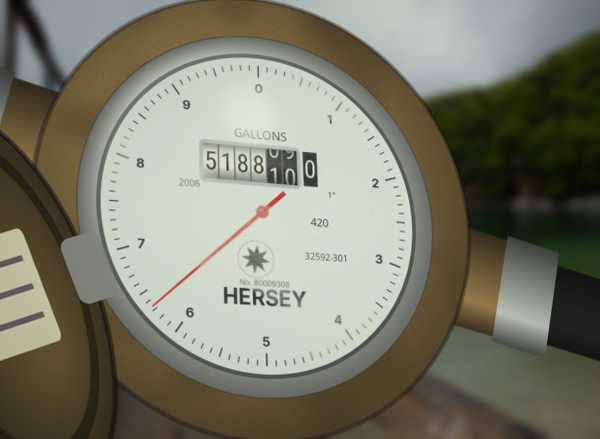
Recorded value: 5188096.3 gal
